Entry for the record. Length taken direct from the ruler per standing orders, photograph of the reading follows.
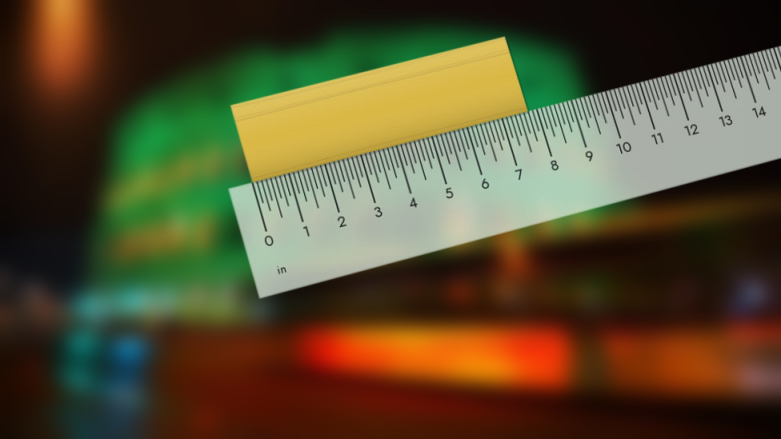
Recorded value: 7.75 in
